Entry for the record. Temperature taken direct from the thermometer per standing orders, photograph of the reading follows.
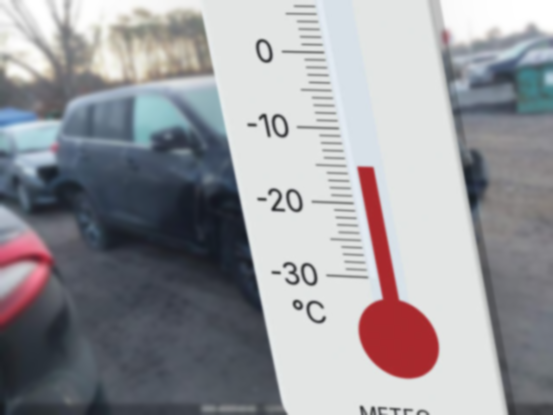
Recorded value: -15 °C
